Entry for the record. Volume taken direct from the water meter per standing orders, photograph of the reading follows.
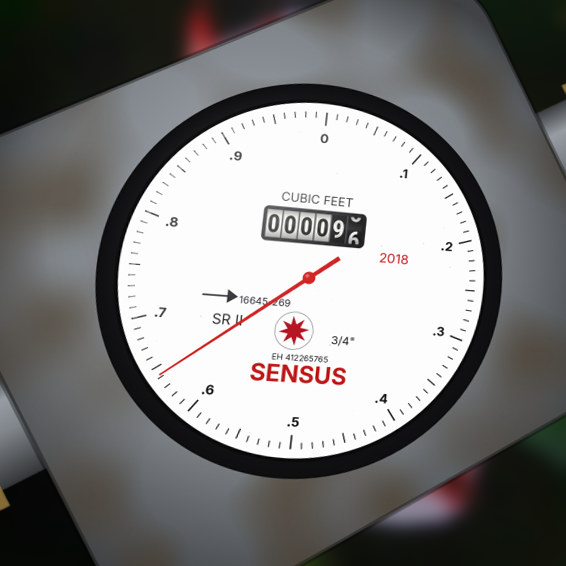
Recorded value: 95.64 ft³
